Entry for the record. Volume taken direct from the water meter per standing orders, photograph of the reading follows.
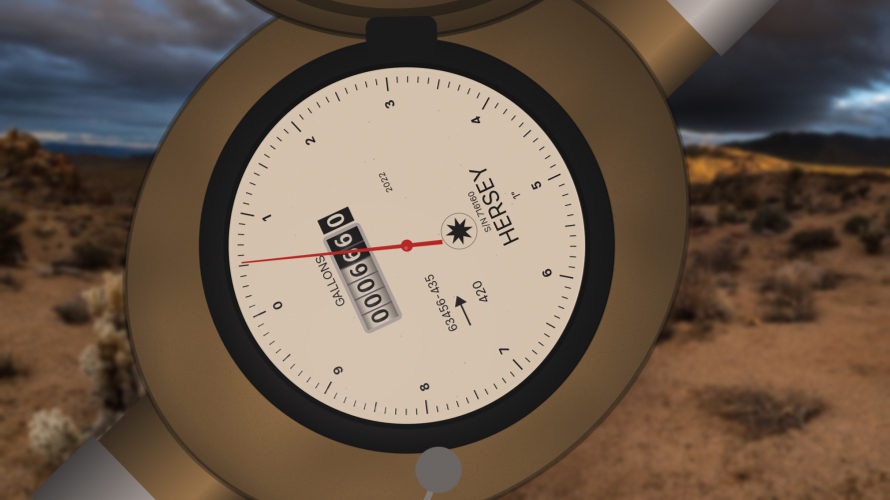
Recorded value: 6660.5 gal
